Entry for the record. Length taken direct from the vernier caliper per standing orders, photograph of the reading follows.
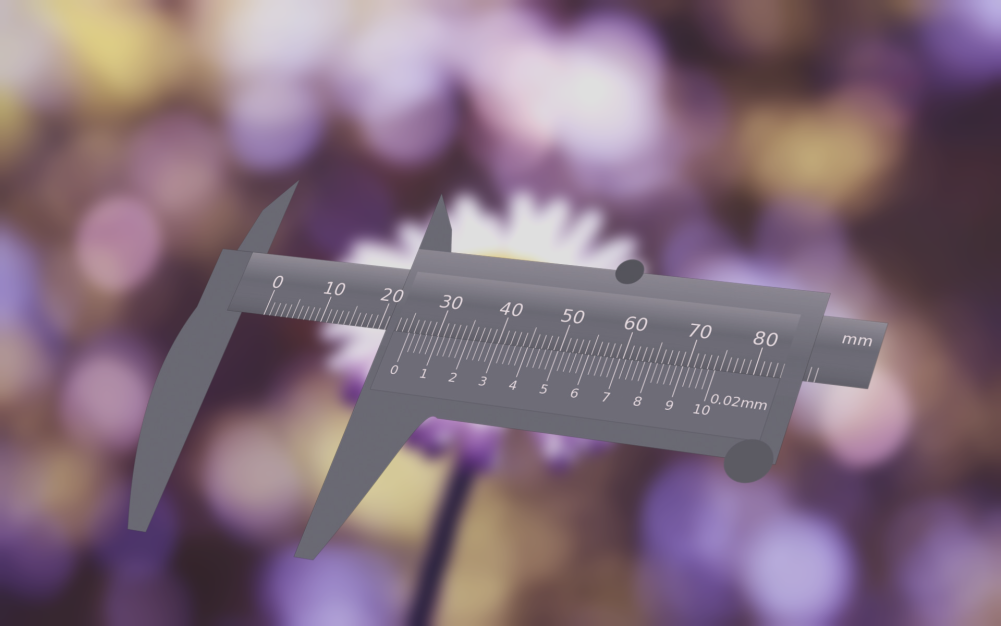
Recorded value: 25.2 mm
